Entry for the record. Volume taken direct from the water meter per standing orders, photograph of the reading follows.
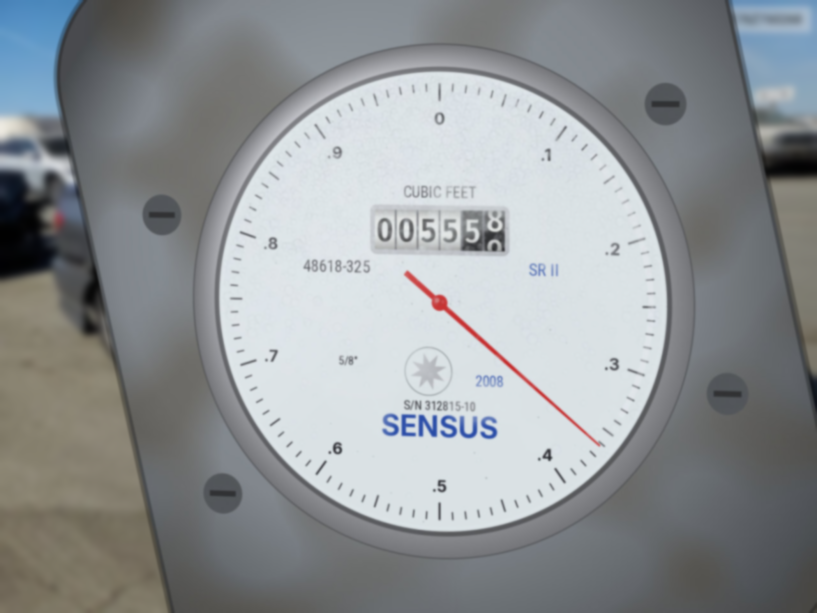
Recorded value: 5558.36 ft³
